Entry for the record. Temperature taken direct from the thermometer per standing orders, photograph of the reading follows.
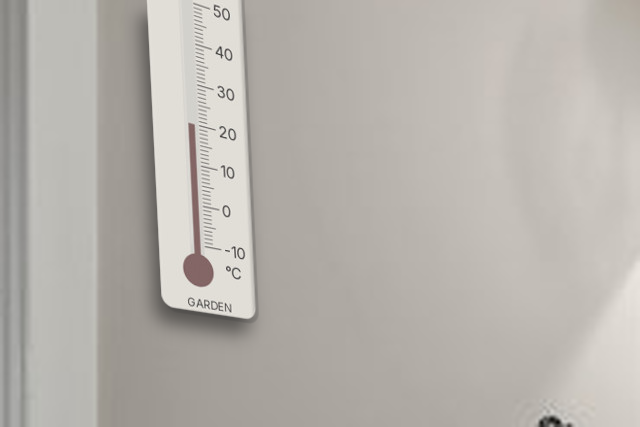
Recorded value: 20 °C
